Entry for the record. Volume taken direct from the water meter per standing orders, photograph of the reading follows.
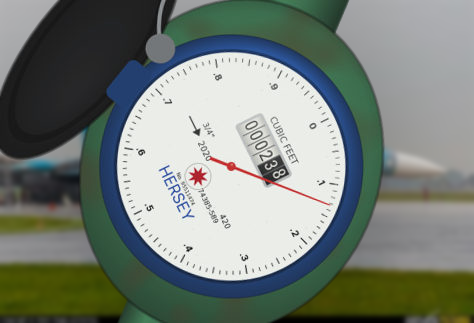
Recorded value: 238.13 ft³
